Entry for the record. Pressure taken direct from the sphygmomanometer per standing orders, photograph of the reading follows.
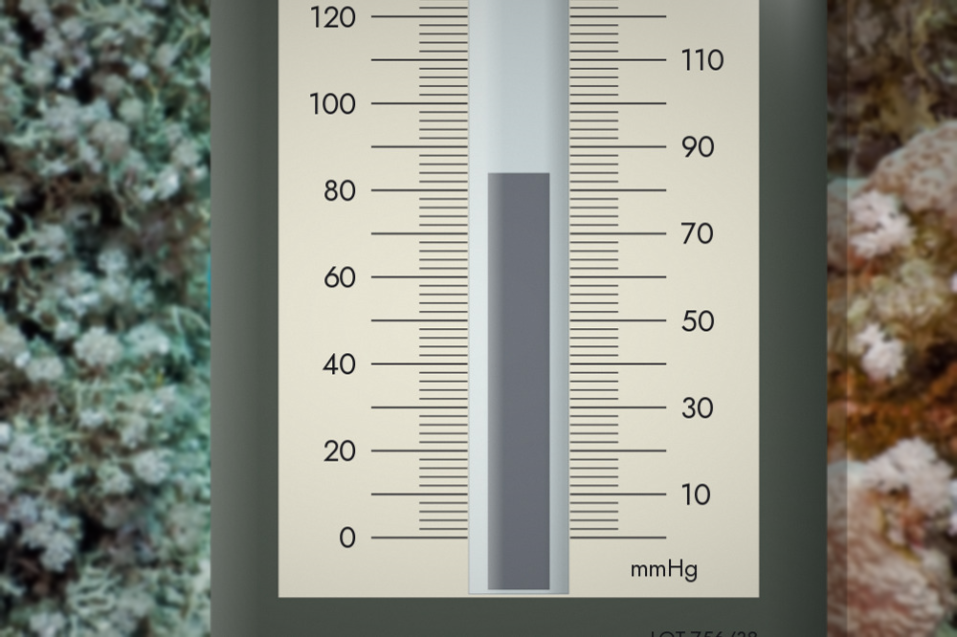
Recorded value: 84 mmHg
